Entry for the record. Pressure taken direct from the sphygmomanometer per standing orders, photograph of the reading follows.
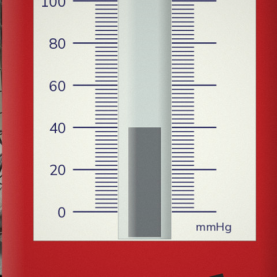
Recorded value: 40 mmHg
